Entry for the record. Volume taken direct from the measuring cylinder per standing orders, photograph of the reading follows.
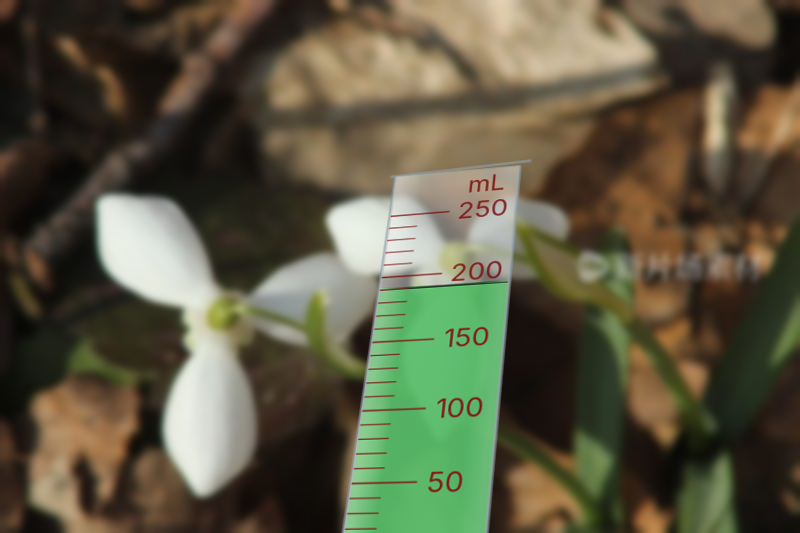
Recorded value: 190 mL
